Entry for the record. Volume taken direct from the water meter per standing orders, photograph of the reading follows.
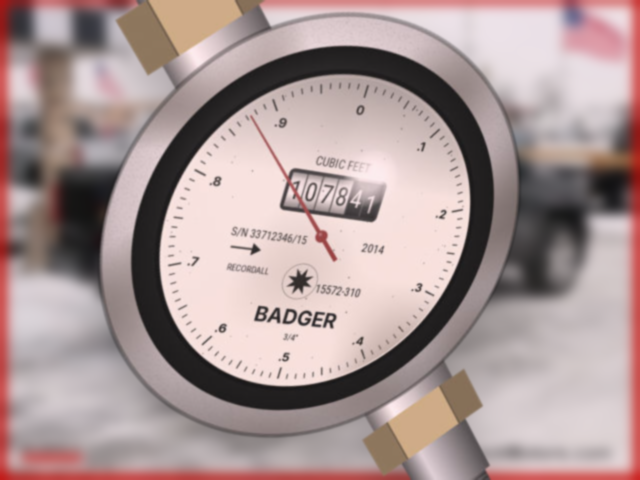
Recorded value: 107840.87 ft³
